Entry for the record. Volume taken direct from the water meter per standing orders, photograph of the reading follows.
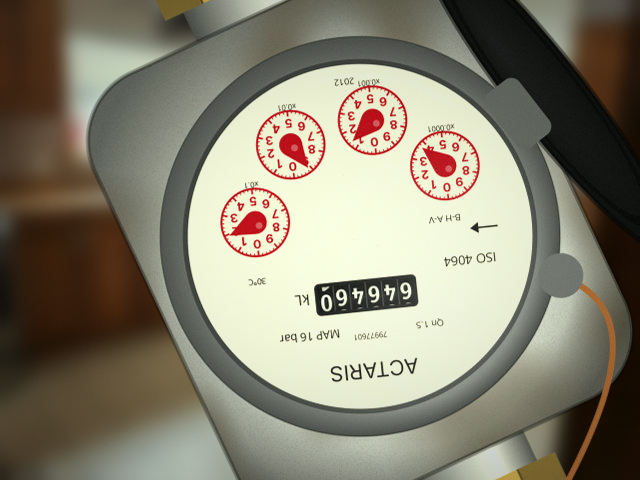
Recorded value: 646460.1913 kL
